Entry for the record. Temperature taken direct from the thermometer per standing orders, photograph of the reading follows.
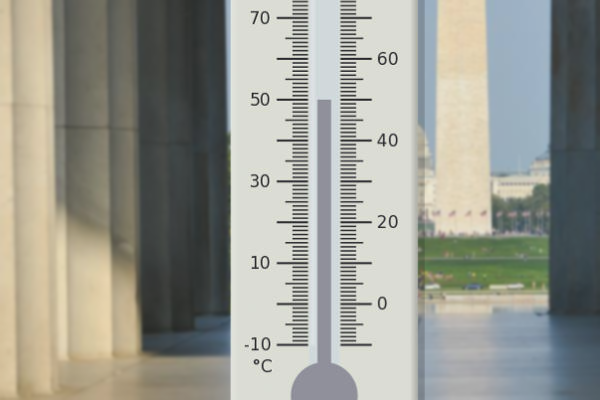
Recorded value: 50 °C
